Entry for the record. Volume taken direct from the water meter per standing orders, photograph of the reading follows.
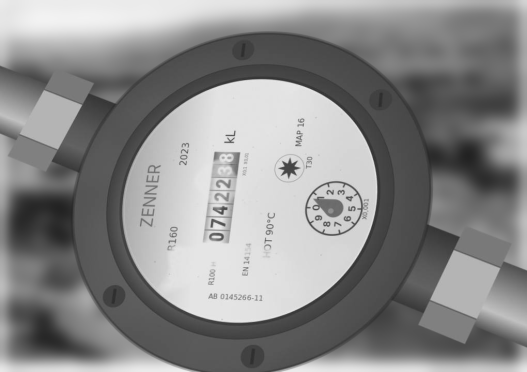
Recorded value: 7422.380 kL
